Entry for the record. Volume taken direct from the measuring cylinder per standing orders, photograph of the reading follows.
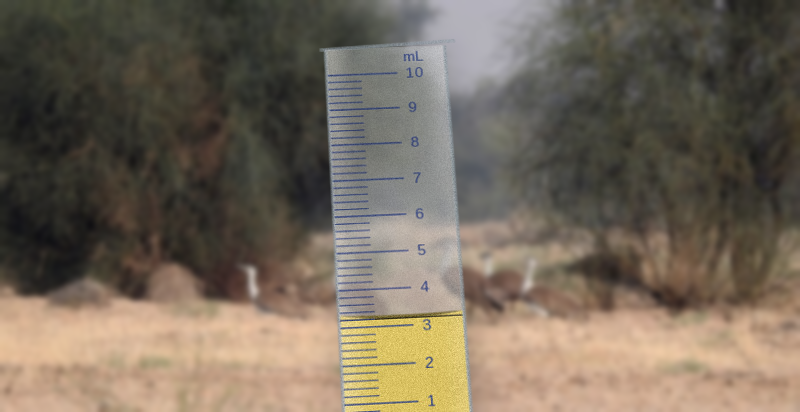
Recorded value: 3.2 mL
